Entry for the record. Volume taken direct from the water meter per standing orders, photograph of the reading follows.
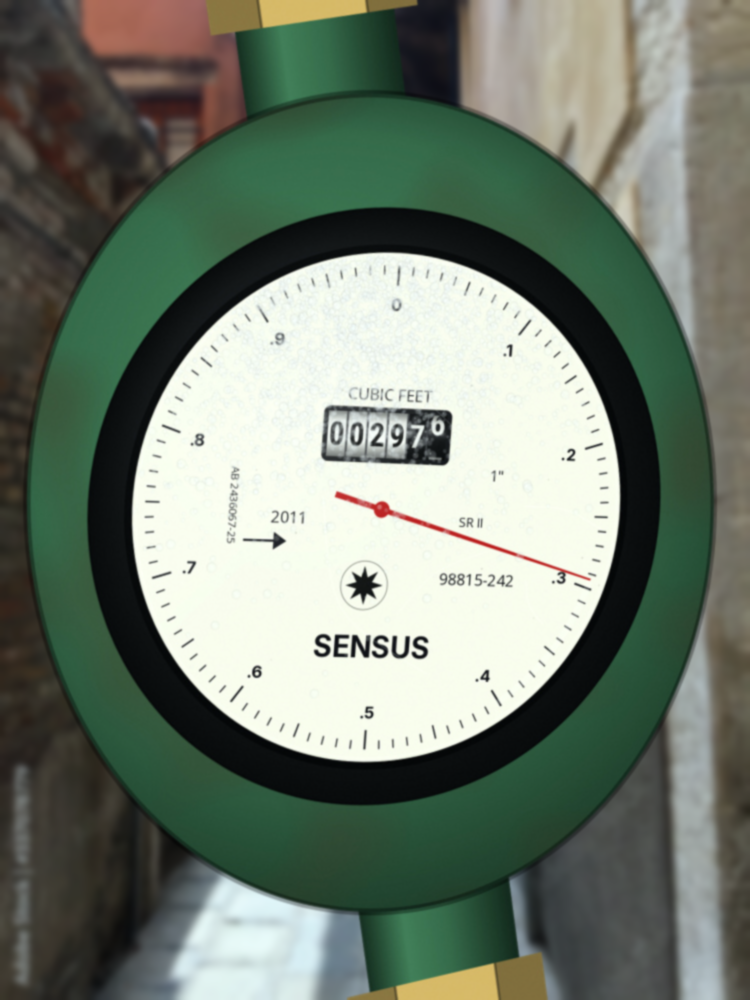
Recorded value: 2976.29 ft³
